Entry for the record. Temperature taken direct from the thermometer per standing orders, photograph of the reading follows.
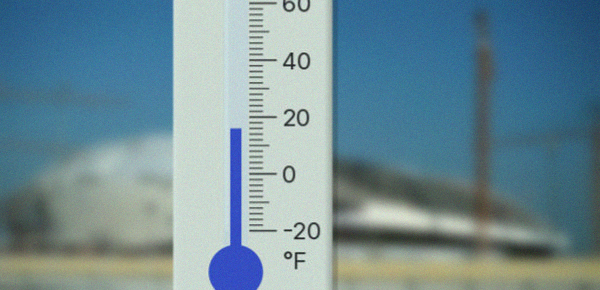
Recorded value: 16 °F
